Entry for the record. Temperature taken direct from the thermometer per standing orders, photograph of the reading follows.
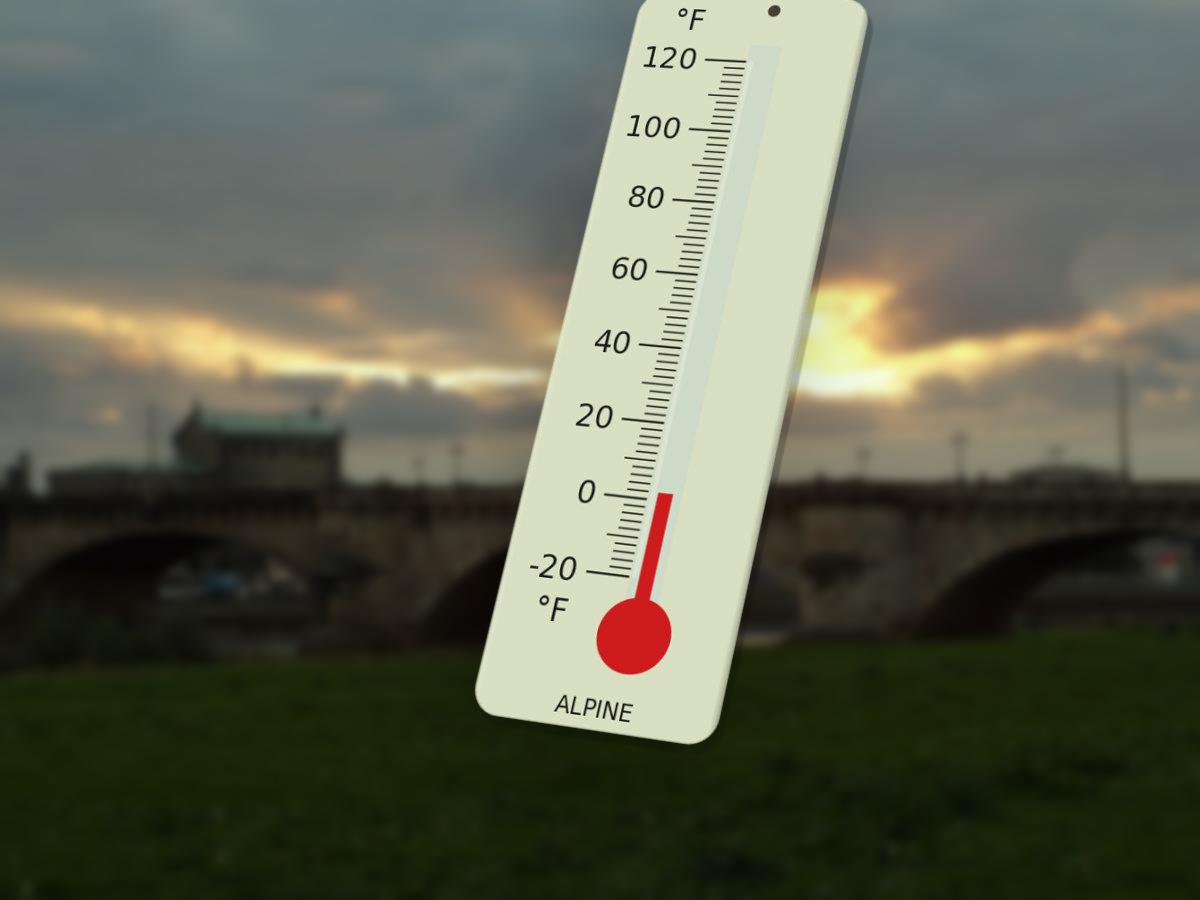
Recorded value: 2 °F
